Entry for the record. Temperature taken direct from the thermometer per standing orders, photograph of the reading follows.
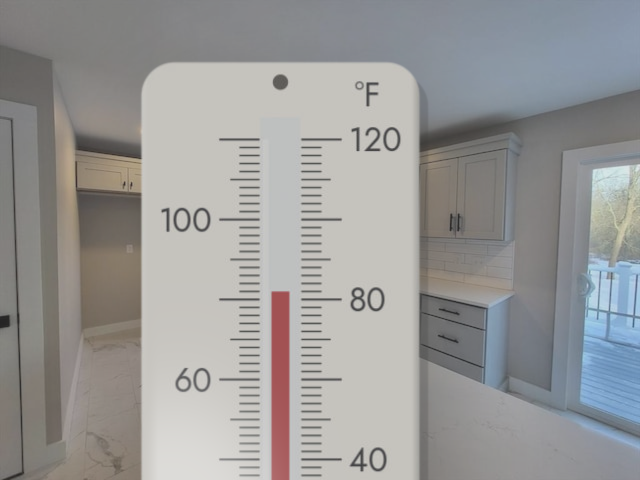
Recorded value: 82 °F
